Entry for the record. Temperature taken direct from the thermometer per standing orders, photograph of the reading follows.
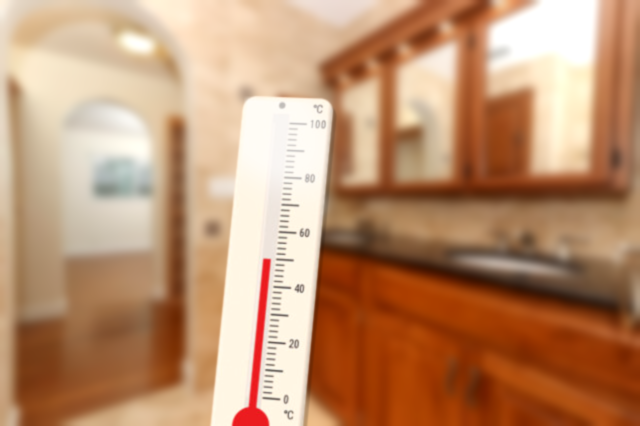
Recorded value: 50 °C
